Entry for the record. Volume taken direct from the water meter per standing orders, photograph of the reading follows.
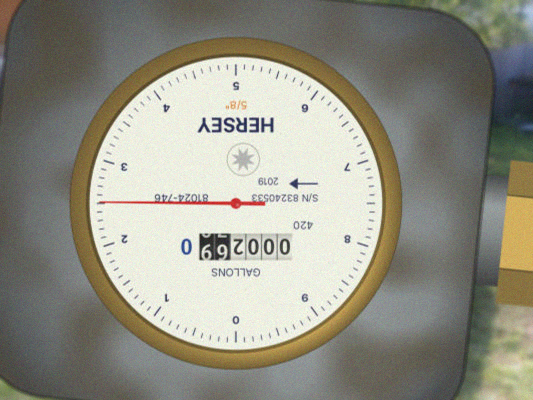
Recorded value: 2692.5 gal
